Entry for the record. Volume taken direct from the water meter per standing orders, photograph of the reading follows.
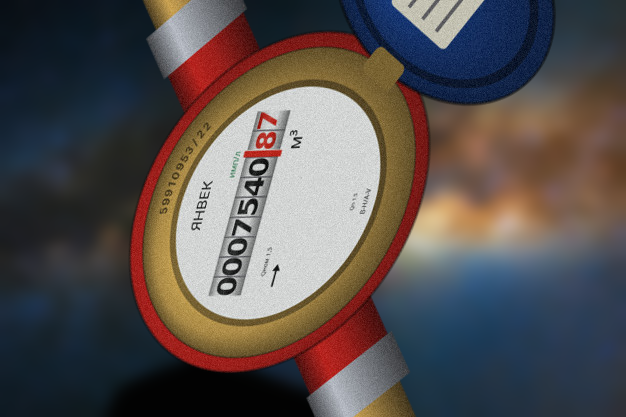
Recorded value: 7540.87 m³
